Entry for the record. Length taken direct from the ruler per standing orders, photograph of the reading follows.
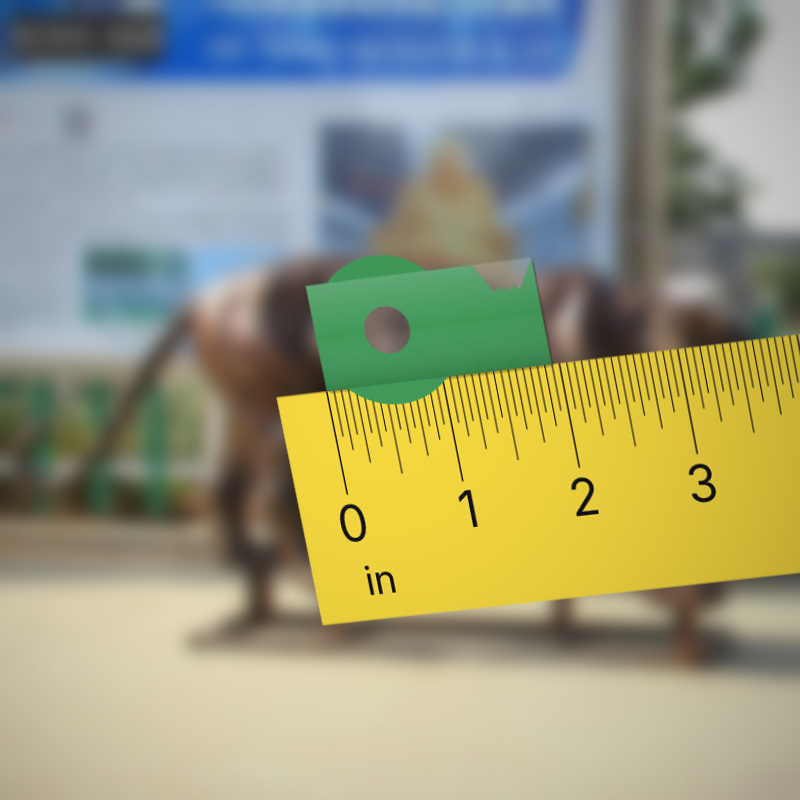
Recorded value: 1.9375 in
